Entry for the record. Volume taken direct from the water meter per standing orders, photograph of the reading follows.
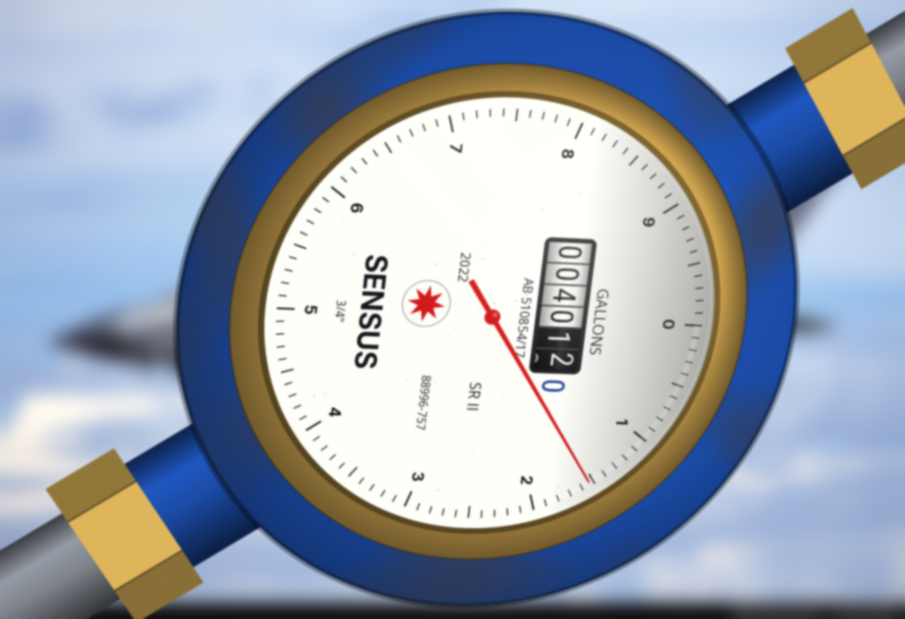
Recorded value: 40121.5 gal
